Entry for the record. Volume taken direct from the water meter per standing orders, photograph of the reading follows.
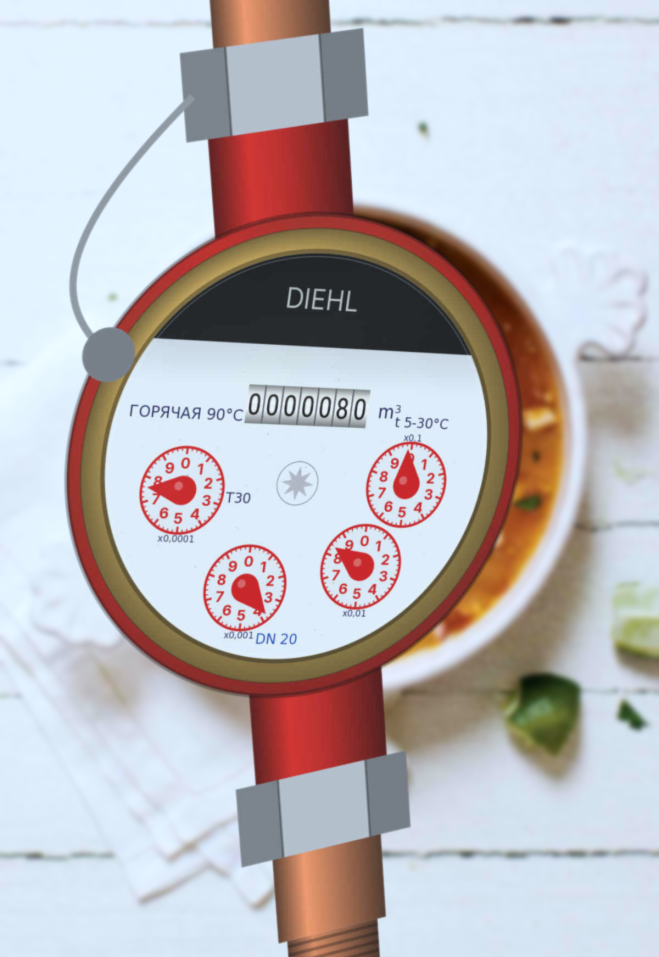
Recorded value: 79.9837 m³
